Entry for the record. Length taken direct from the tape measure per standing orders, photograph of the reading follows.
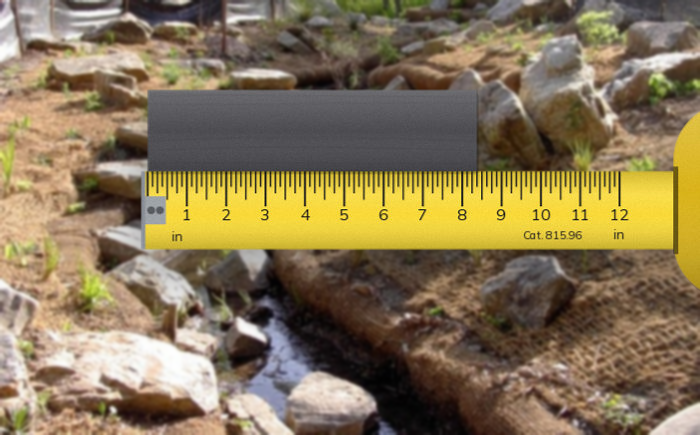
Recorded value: 8.375 in
